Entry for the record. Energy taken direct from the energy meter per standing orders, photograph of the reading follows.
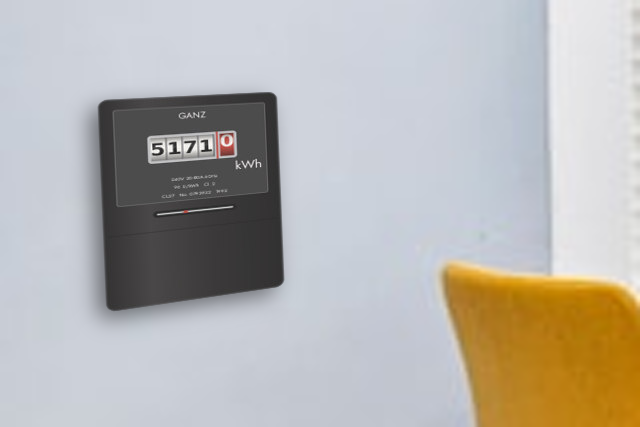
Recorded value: 5171.0 kWh
